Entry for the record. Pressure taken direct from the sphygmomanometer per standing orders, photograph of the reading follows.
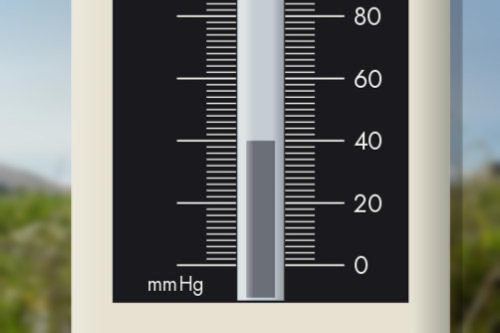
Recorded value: 40 mmHg
